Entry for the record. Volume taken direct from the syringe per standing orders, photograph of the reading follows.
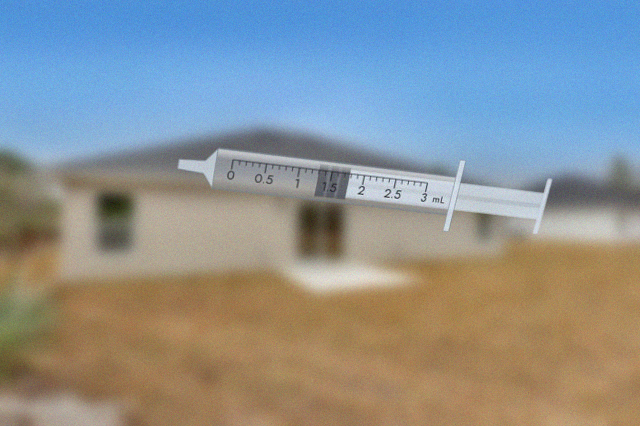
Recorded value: 1.3 mL
